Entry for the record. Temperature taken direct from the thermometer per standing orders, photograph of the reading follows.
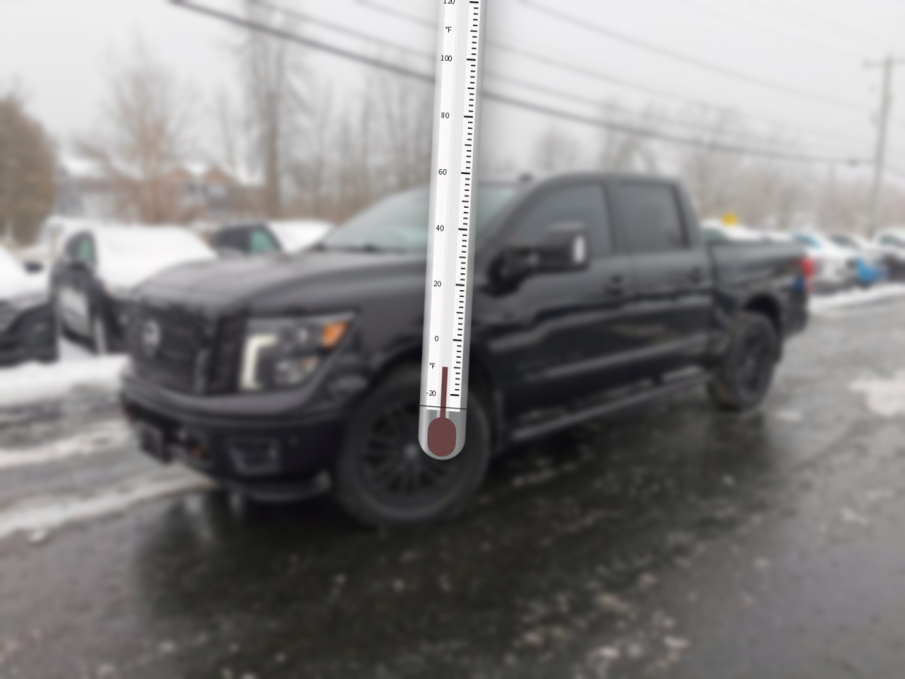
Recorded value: -10 °F
